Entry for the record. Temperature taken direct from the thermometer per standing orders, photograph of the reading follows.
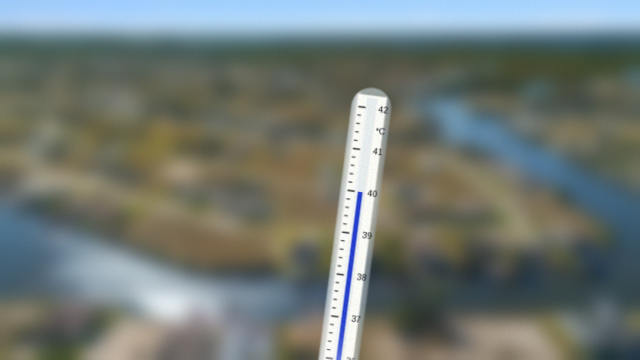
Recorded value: 40 °C
